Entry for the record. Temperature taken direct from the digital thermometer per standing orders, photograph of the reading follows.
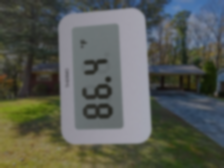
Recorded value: 86.4 °F
